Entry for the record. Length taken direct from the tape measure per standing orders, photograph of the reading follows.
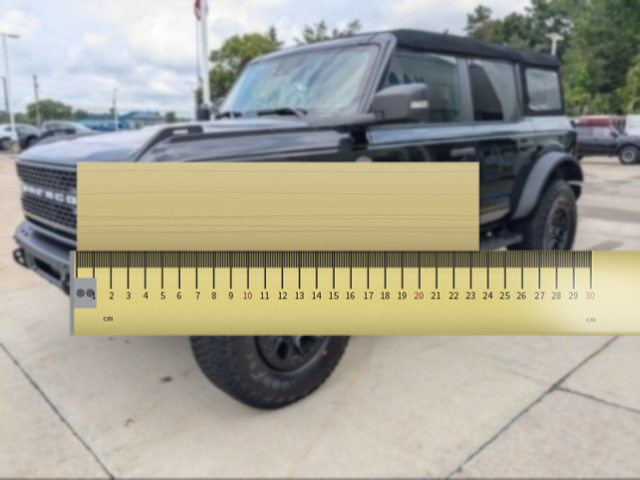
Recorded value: 23.5 cm
